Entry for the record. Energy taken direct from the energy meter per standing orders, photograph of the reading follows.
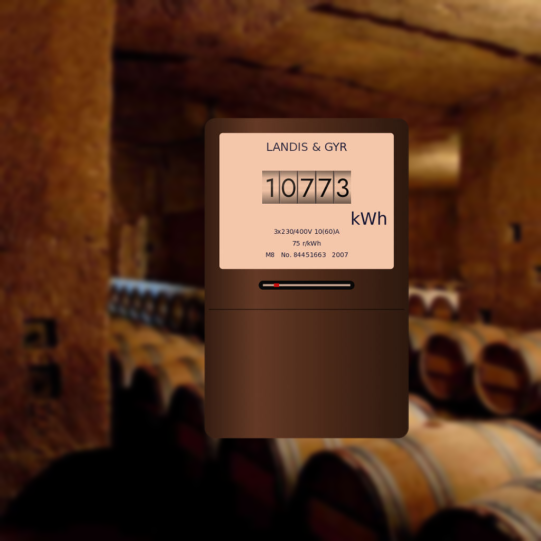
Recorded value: 10773 kWh
